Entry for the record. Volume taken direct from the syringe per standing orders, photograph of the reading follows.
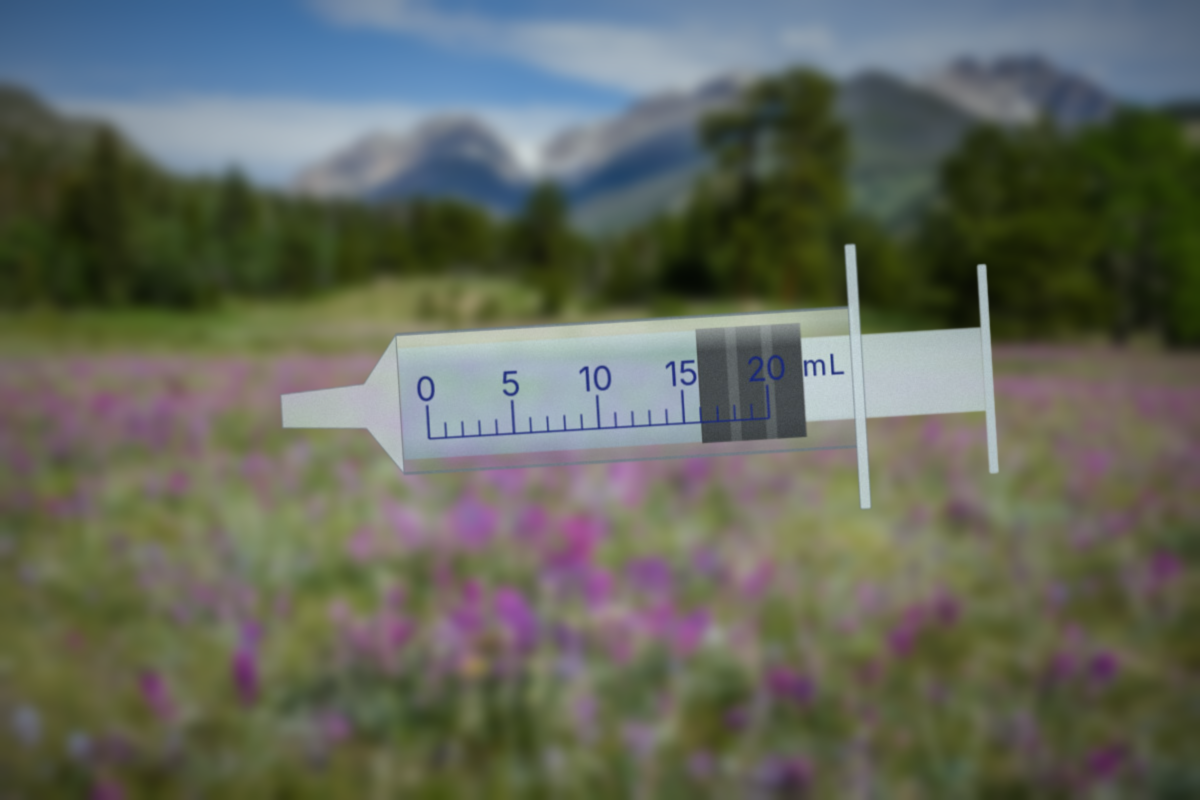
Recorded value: 16 mL
